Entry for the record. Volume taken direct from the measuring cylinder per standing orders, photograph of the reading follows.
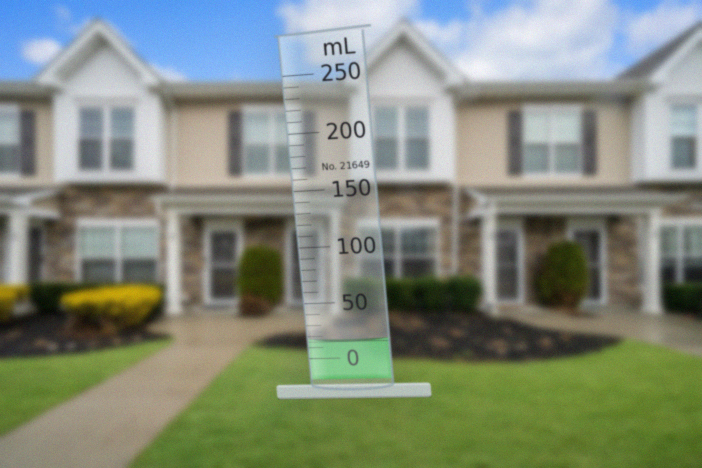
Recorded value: 15 mL
